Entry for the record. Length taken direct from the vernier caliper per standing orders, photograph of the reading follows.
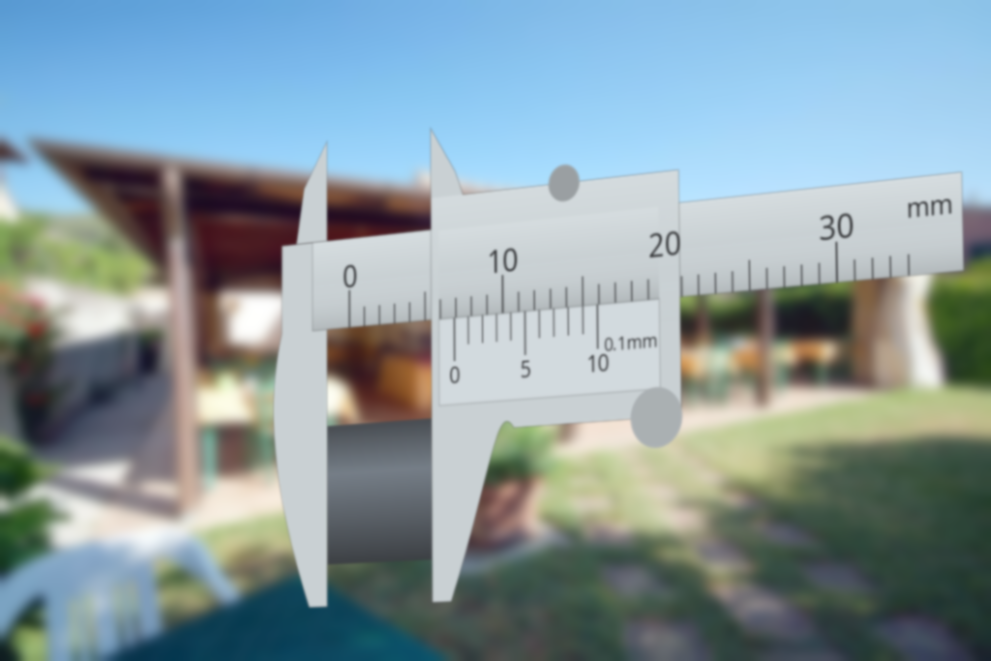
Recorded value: 6.9 mm
